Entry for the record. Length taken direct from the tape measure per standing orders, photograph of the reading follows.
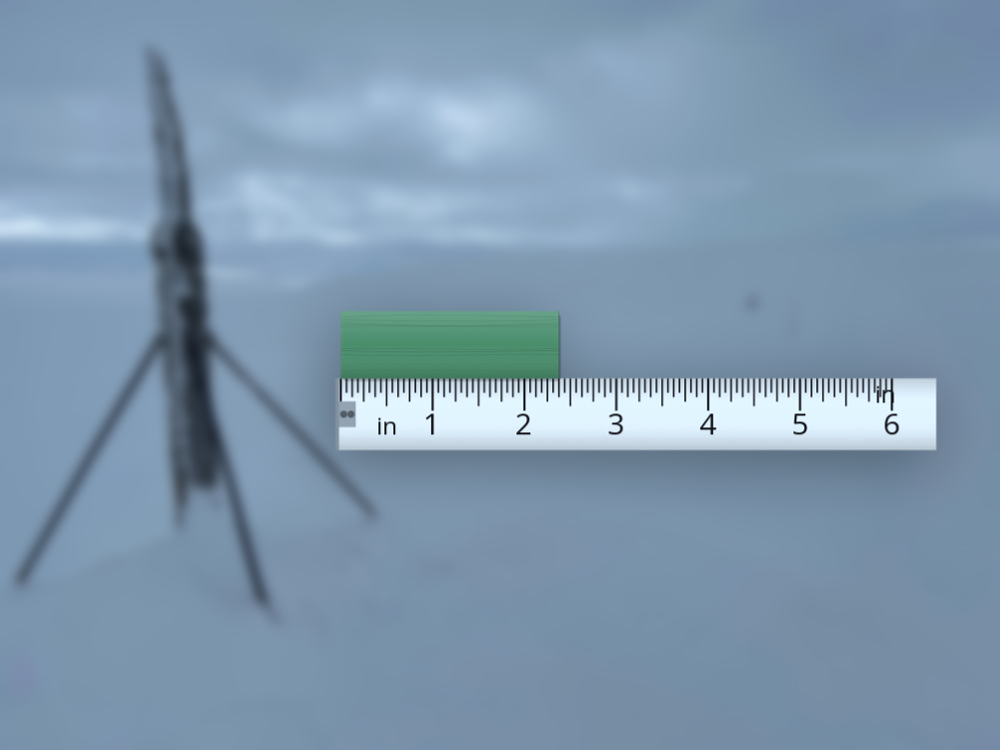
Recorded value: 2.375 in
